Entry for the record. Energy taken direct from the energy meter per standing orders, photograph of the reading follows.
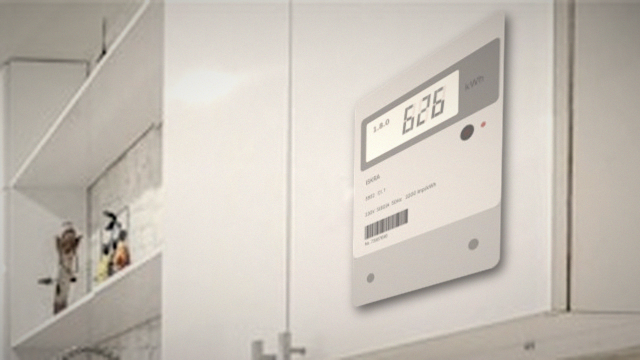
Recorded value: 626 kWh
